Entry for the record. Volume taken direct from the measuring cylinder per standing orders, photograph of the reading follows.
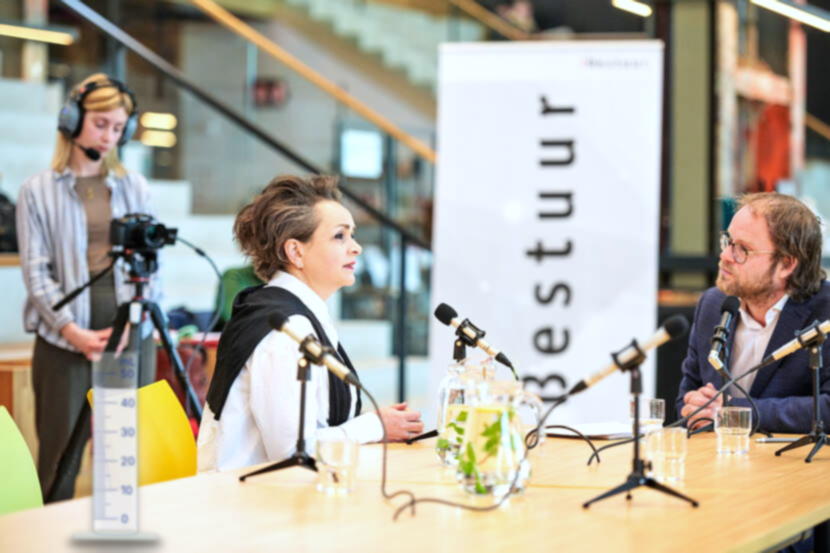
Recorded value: 45 mL
